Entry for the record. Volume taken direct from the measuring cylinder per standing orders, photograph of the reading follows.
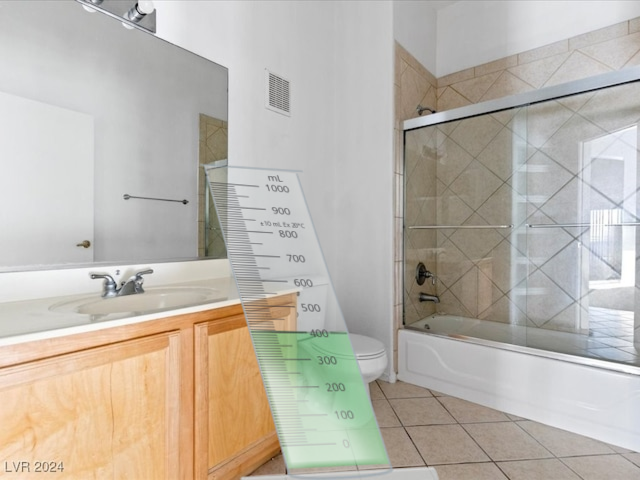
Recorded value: 400 mL
